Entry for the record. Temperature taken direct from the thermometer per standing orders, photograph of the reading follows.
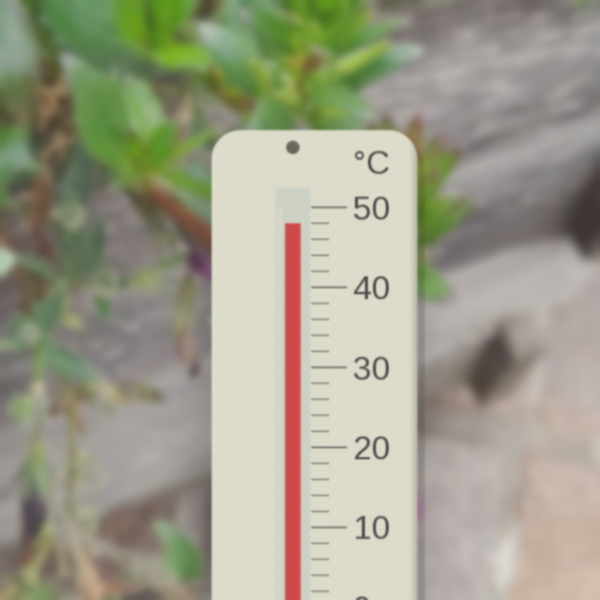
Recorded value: 48 °C
